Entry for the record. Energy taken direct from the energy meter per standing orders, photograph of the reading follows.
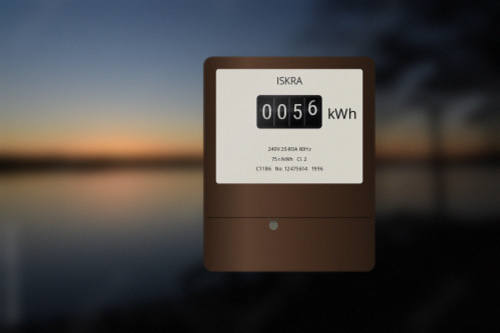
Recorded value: 56 kWh
